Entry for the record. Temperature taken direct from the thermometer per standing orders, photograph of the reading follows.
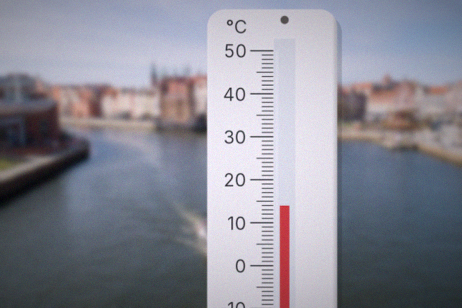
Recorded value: 14 °C
